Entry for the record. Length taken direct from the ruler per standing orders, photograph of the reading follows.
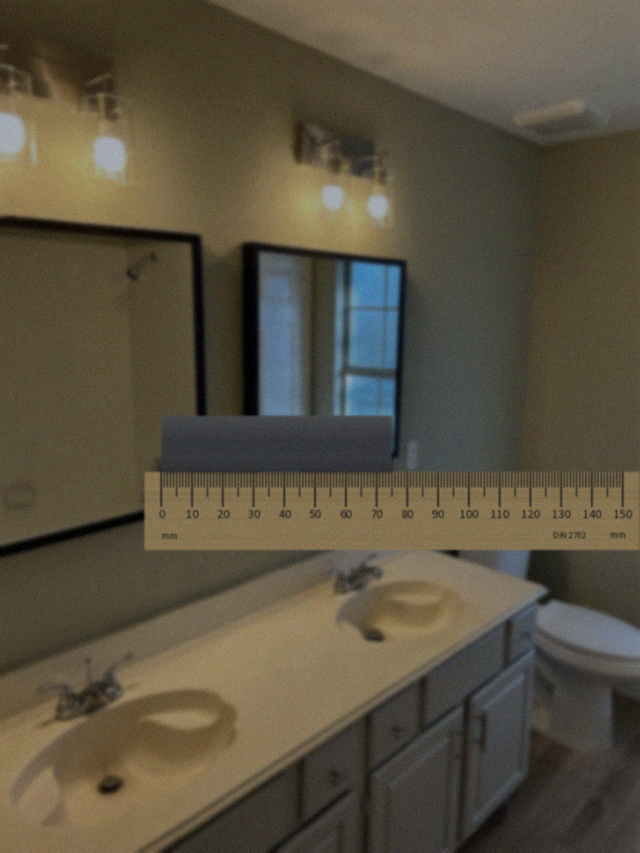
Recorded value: 75 mm
